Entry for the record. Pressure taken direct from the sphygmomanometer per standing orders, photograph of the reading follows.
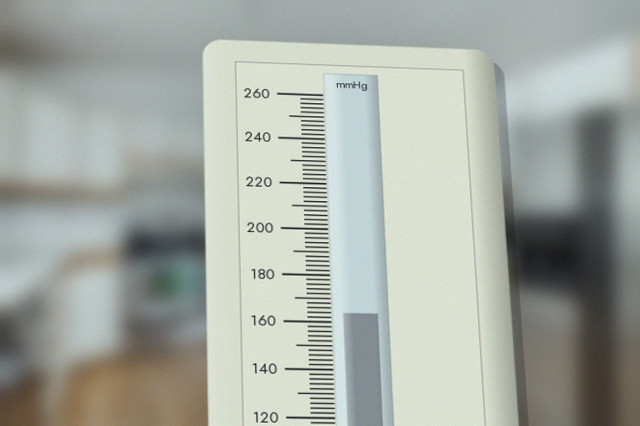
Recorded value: 164 mmHg
